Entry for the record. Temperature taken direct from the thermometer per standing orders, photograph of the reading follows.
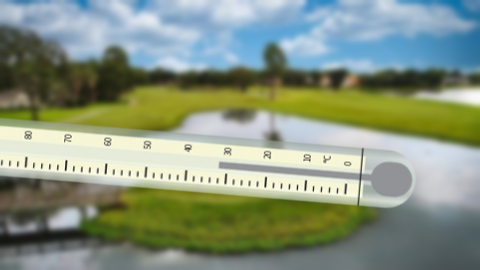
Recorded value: 32 °C
